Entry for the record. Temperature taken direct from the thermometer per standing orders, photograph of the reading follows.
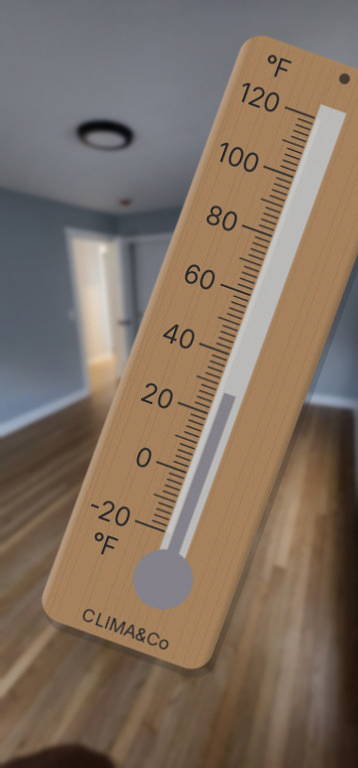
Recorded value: 28 °F
